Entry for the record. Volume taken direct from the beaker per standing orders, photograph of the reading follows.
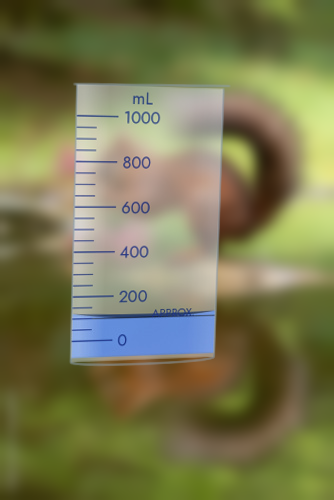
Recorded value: 100 mL
